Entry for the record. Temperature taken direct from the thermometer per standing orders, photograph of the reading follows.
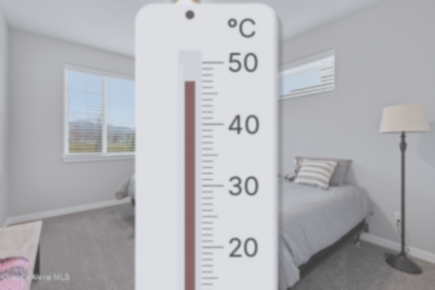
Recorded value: 47 °C
